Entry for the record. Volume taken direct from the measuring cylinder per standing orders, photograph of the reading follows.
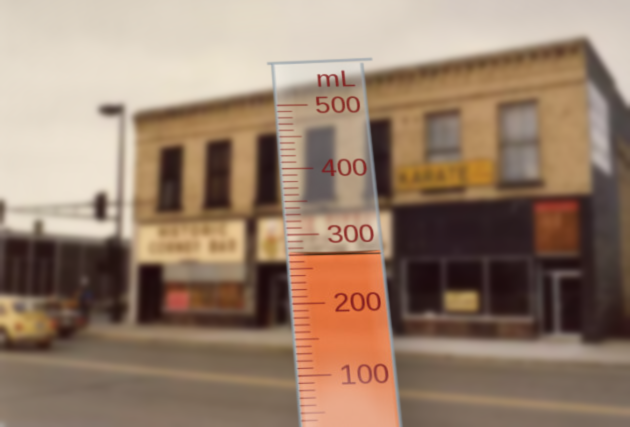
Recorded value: 270 mL
